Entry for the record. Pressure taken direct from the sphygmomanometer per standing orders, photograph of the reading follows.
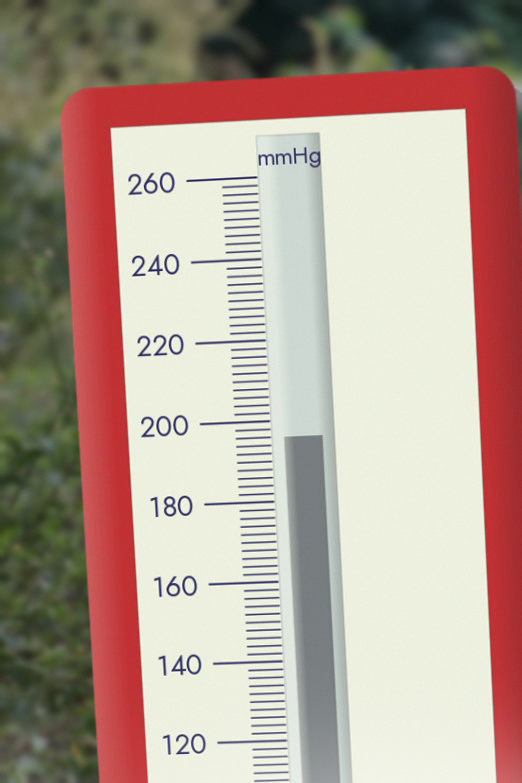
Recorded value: 196 mmHg
